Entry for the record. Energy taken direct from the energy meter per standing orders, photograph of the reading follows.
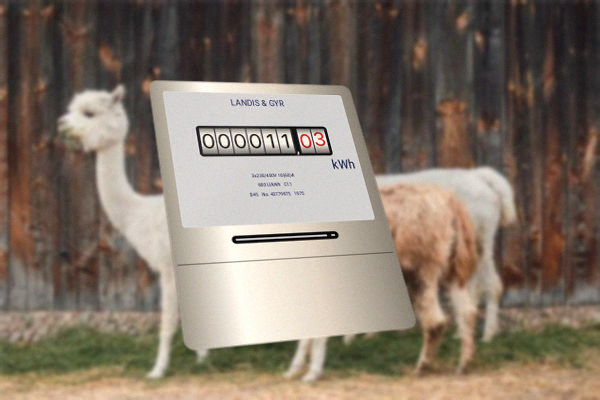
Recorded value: 11.03 kWh
